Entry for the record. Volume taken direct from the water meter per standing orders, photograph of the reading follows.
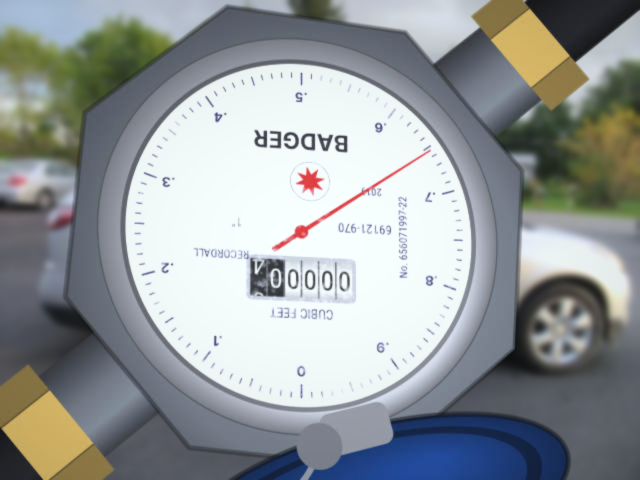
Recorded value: 3.65 ft³
